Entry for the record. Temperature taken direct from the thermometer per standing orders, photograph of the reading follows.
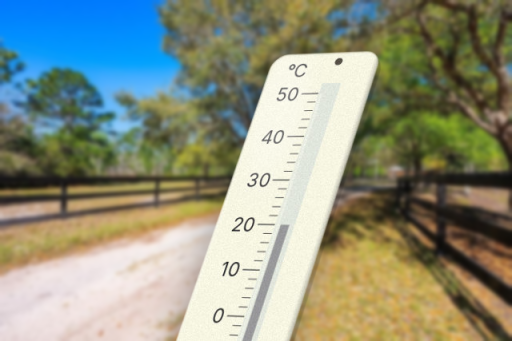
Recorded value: 20 °C
